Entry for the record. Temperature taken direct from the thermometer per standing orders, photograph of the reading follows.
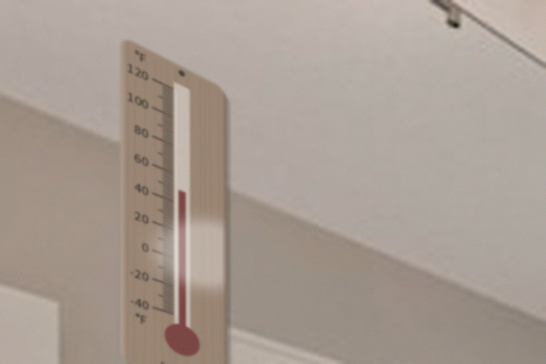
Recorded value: 50 °F
